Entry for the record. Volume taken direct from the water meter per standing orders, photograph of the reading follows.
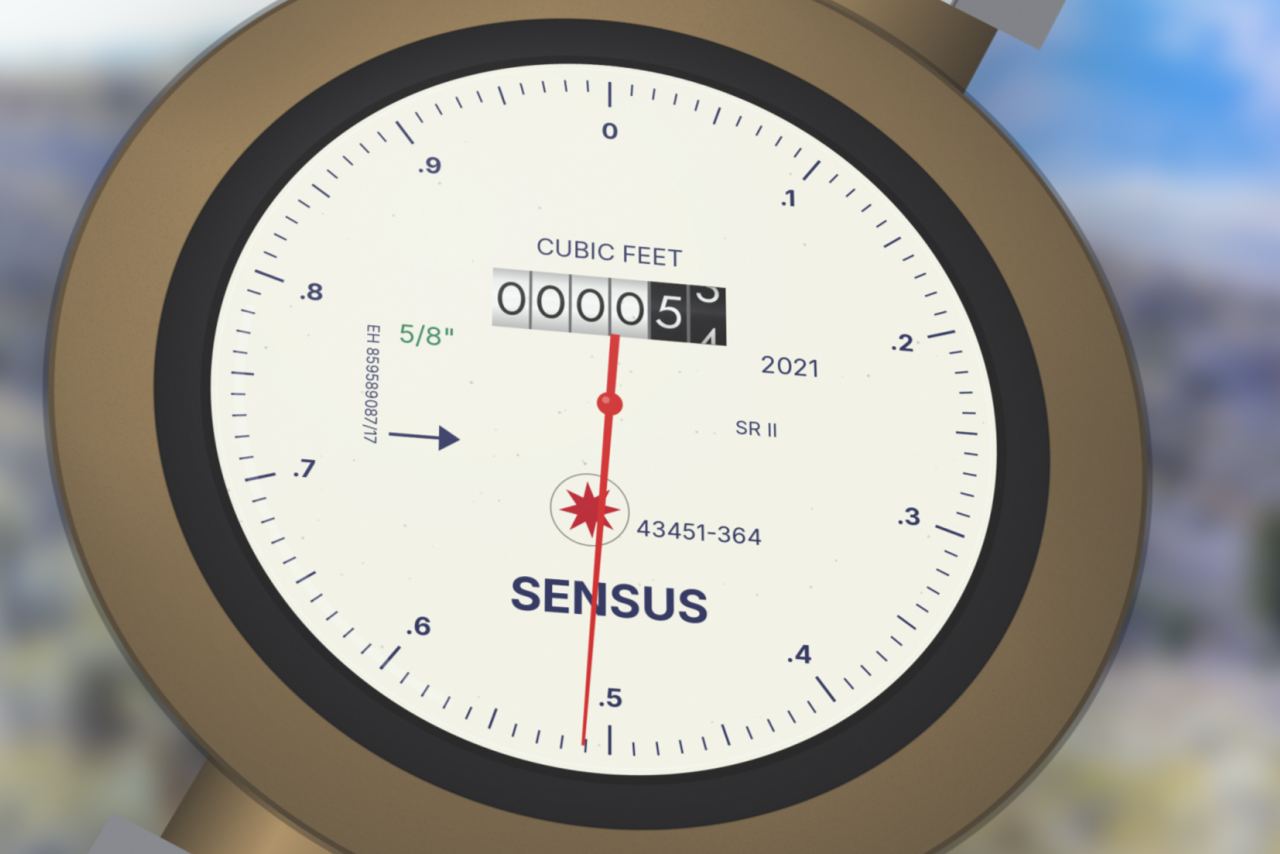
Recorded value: 53.51 ft³
